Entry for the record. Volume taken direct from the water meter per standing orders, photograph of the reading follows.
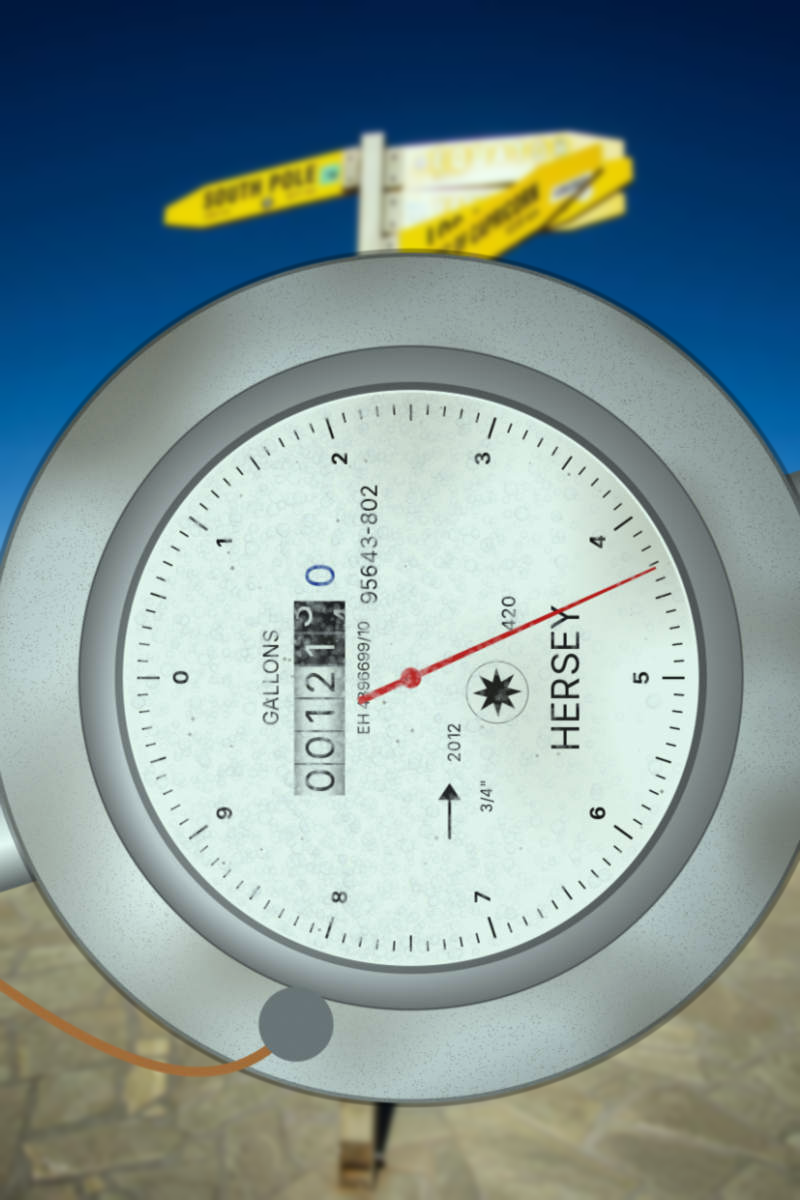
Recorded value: 12134.3 gal
